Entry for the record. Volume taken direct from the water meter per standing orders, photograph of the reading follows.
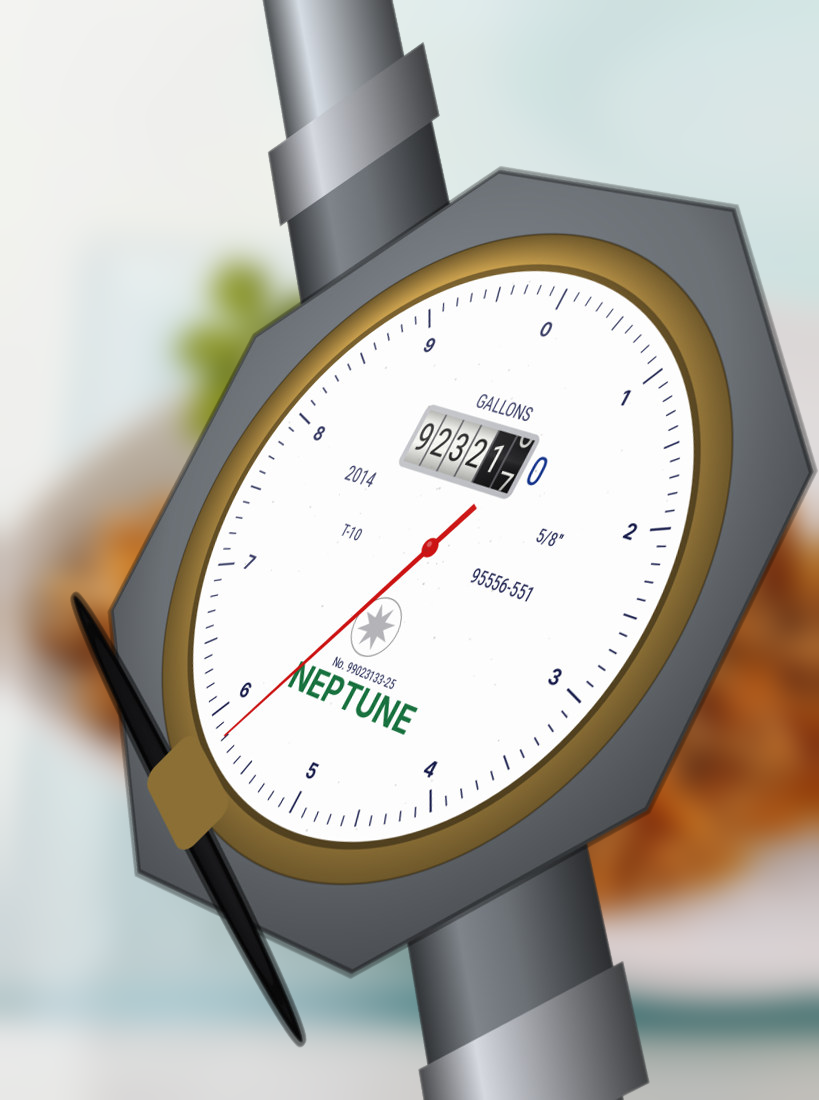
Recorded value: 9232165.8 gal
